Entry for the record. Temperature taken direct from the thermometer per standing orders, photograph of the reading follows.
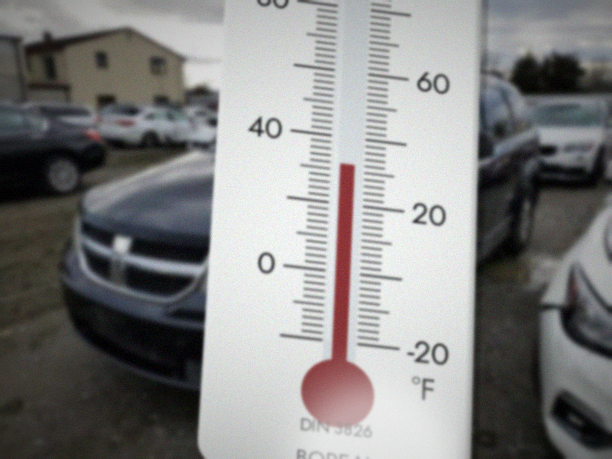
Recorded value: 32 °F
